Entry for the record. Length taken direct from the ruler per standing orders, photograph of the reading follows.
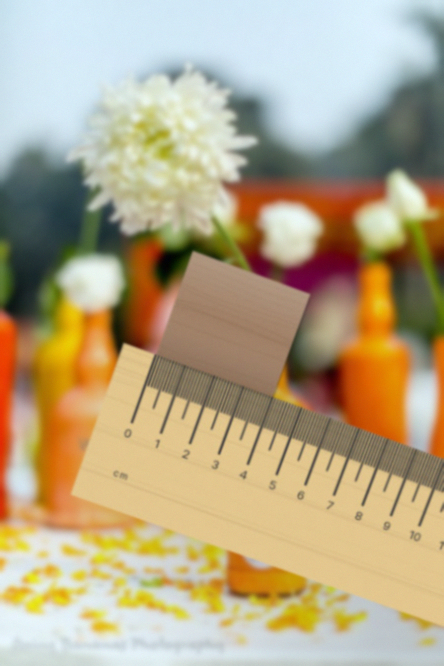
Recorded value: 4 cm
